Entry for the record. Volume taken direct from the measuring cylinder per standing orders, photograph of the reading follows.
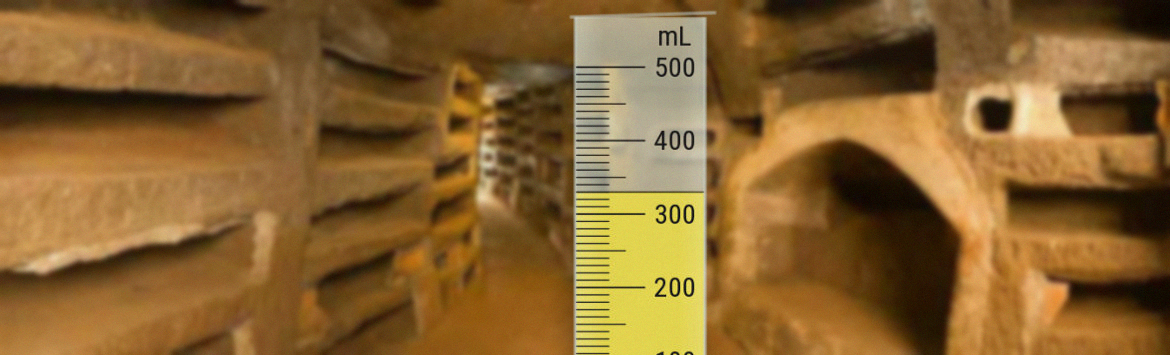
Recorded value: 330 mL
